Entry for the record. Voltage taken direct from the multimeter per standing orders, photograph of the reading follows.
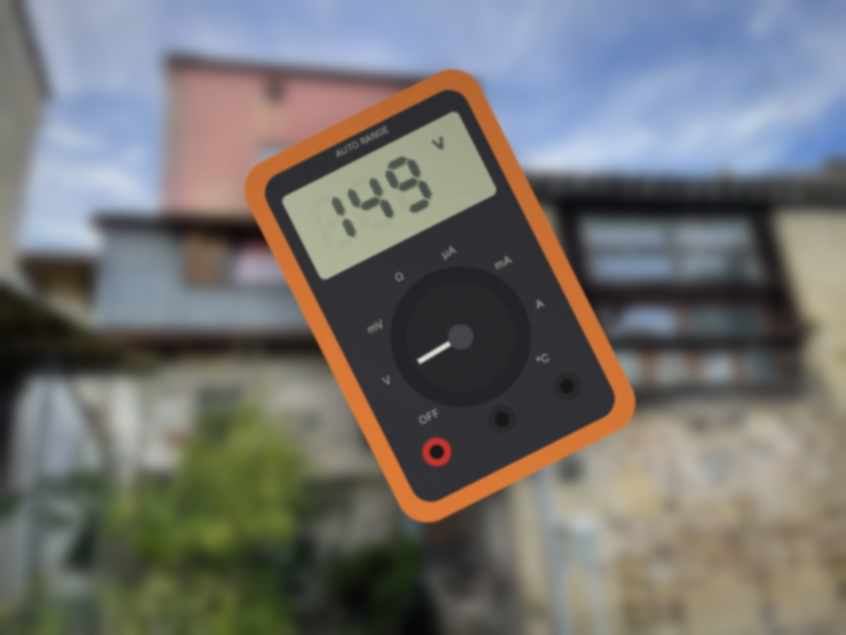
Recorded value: 149 V
